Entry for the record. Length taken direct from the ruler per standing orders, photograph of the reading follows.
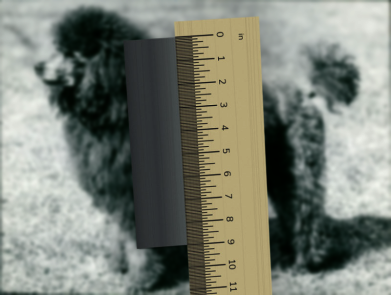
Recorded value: 9 in
